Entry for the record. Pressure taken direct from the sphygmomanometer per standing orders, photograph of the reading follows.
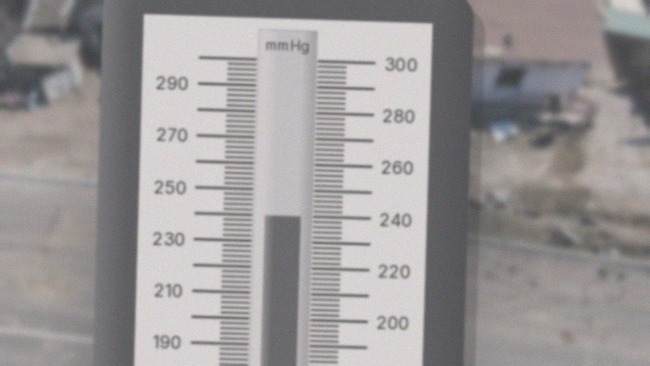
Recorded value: 240 mmHg
